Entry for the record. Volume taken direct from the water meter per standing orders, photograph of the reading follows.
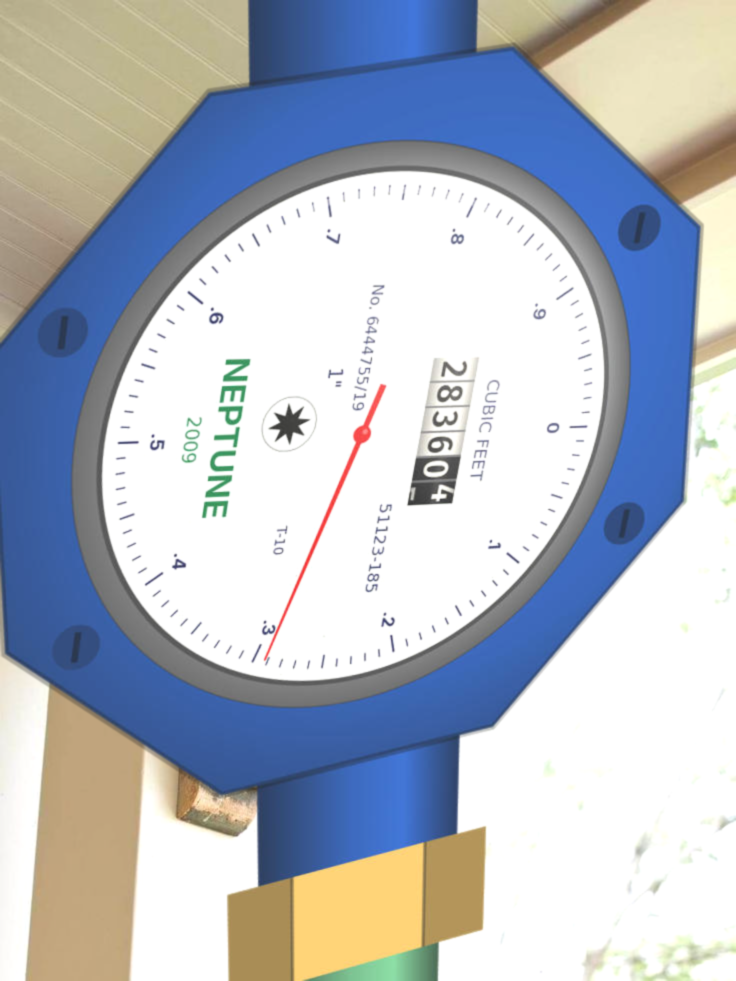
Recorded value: 283604.29 ft³
